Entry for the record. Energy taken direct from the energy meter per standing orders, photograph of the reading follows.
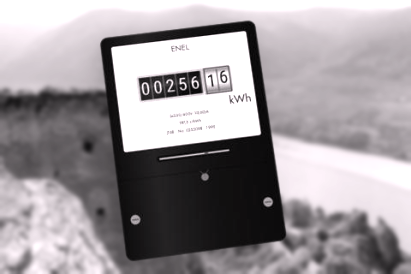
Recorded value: 256.16 kWh
